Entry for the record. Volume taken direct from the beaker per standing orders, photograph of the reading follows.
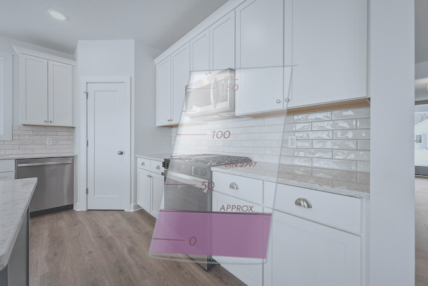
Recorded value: 25 mL
